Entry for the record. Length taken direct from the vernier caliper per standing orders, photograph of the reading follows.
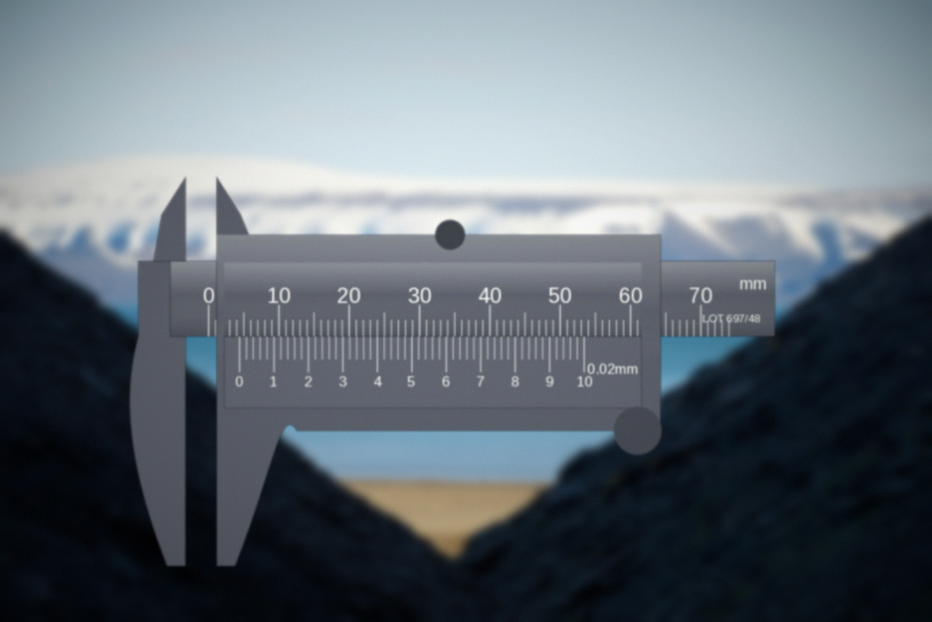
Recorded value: 4.4 mm
